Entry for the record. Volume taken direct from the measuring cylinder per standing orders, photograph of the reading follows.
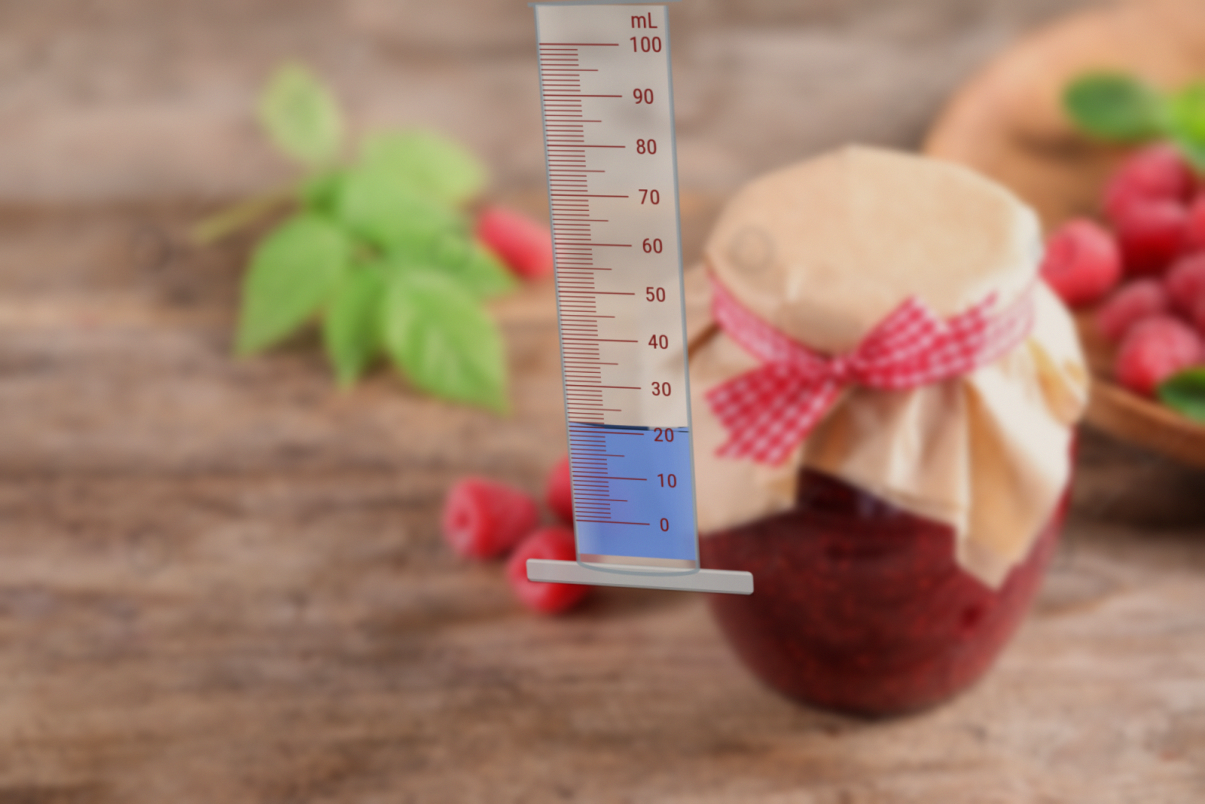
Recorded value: 21 mL
